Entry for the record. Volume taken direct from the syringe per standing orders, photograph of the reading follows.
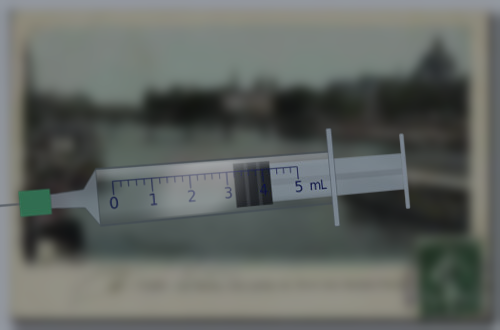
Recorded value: 3.2 mL
